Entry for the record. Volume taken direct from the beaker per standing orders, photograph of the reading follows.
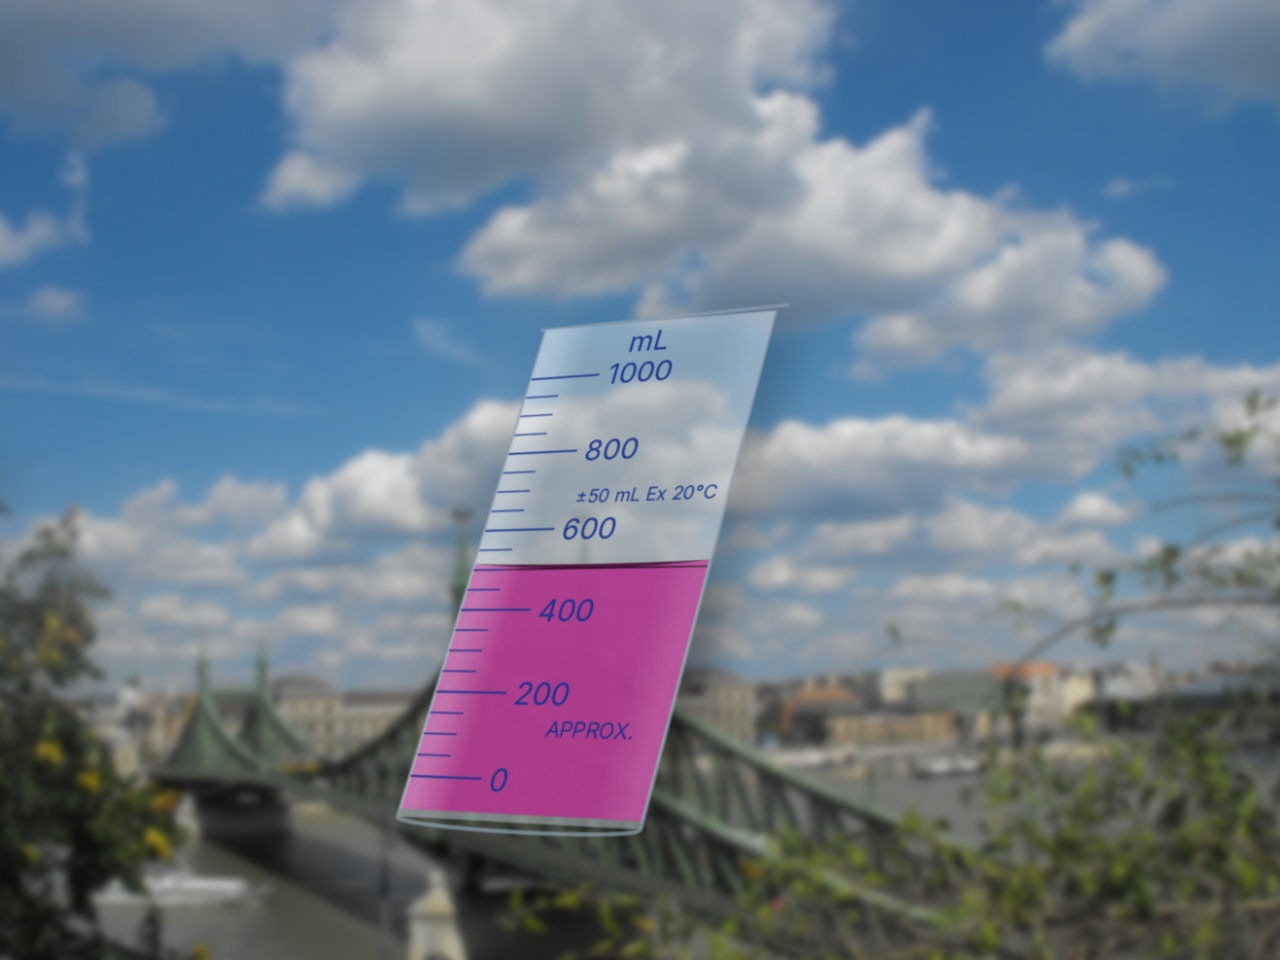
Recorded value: 500 mL
